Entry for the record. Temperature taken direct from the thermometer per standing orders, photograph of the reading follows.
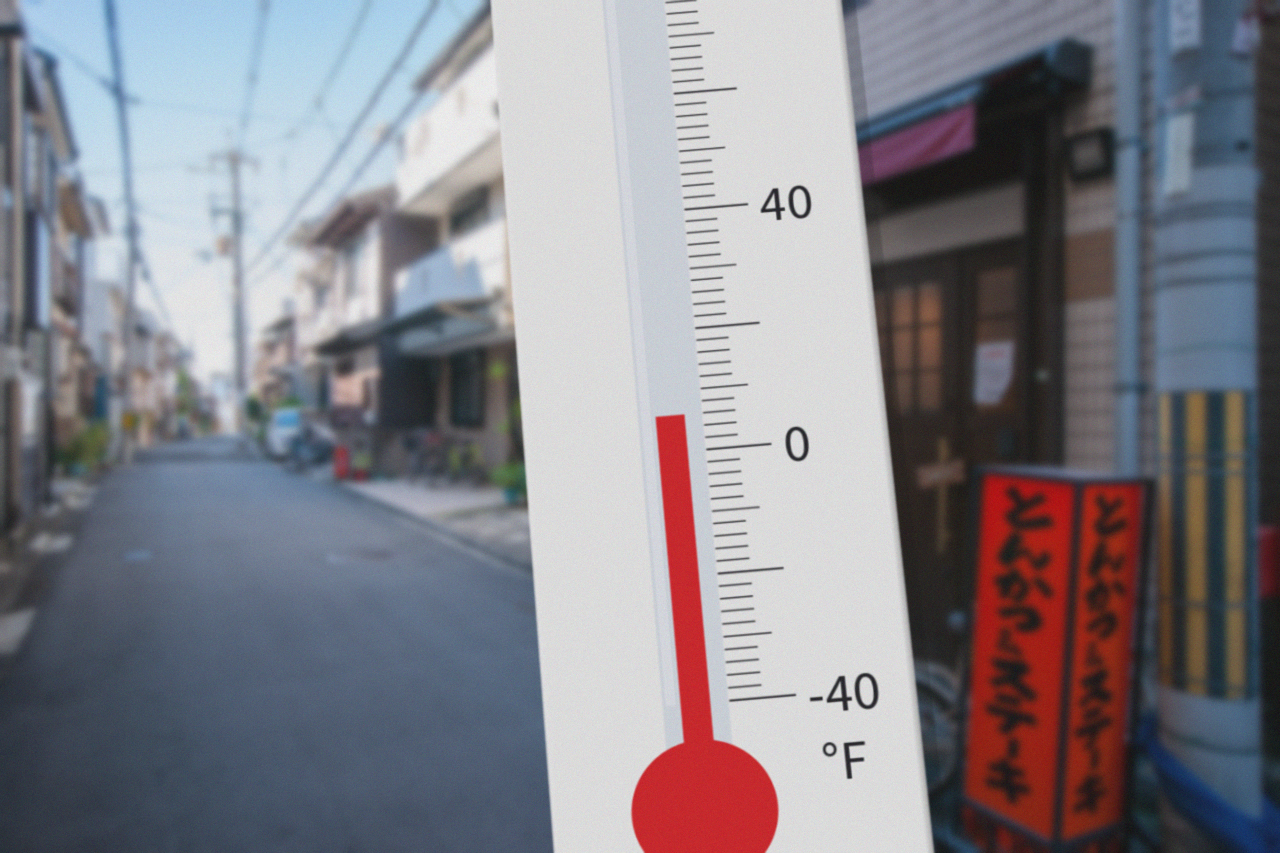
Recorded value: 6 °F
